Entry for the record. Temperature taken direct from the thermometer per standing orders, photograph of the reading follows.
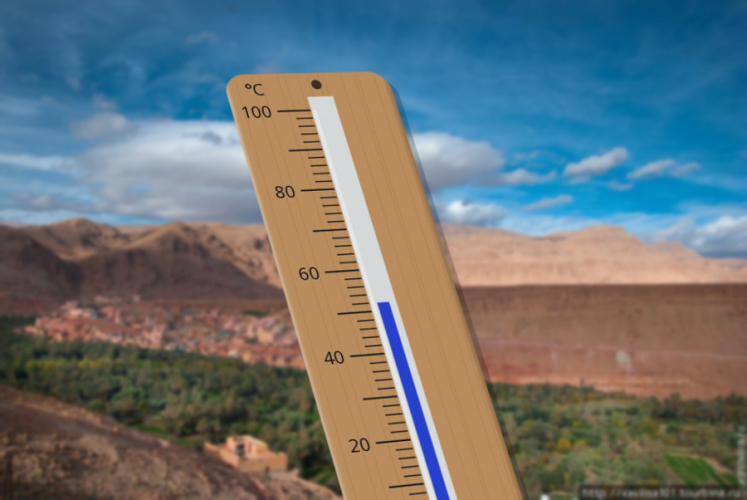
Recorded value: 52 °C
